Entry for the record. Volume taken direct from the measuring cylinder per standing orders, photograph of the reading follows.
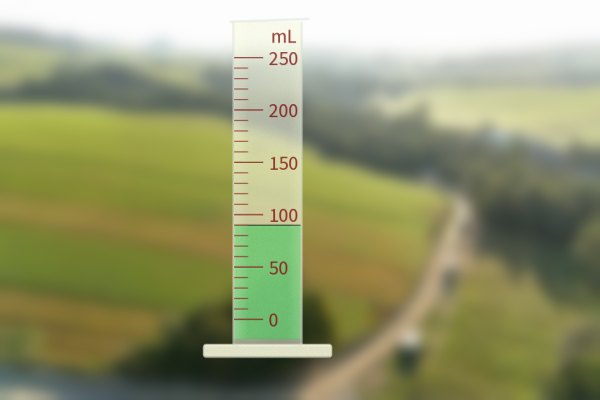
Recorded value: 90 mL
